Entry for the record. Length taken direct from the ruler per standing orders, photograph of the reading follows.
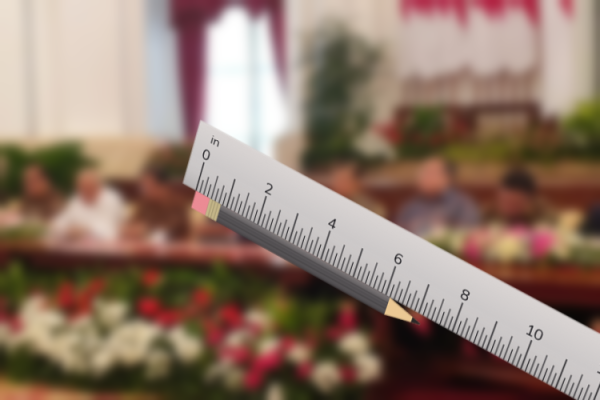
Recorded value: 7.125 in
